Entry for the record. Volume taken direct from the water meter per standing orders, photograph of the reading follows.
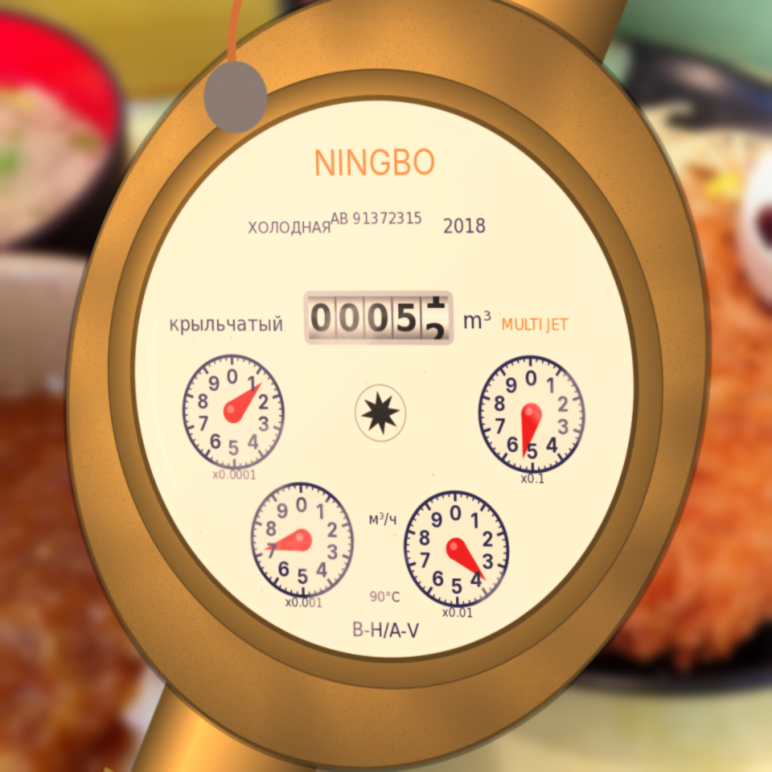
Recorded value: 51.5371 m³
